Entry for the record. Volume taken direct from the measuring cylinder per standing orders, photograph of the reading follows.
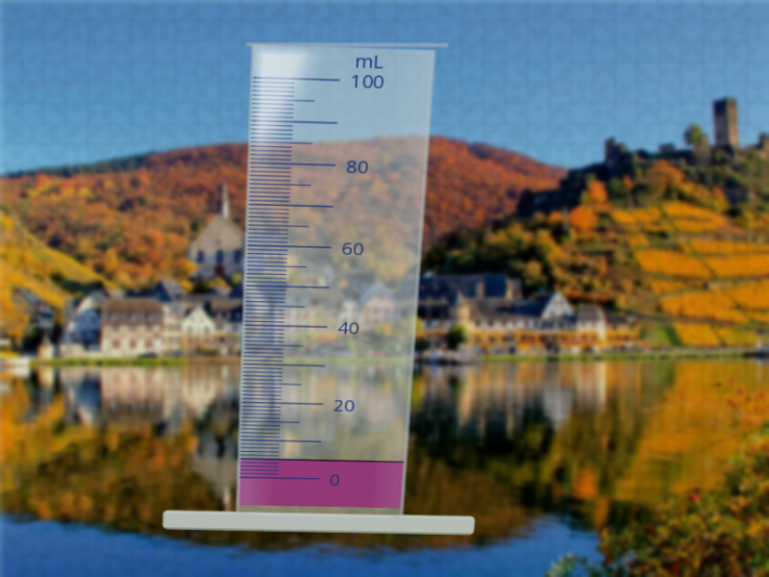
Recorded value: 5 mL
